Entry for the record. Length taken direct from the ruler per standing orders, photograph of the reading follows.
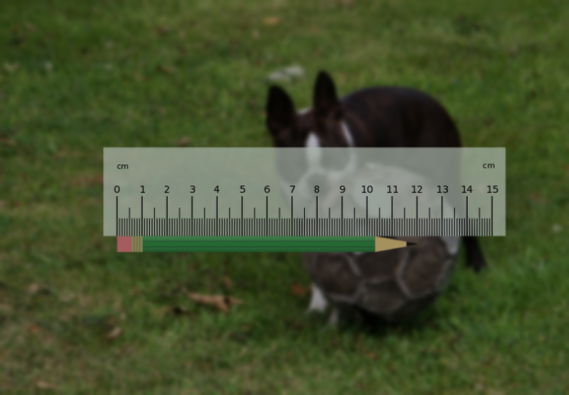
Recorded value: 12 cm
